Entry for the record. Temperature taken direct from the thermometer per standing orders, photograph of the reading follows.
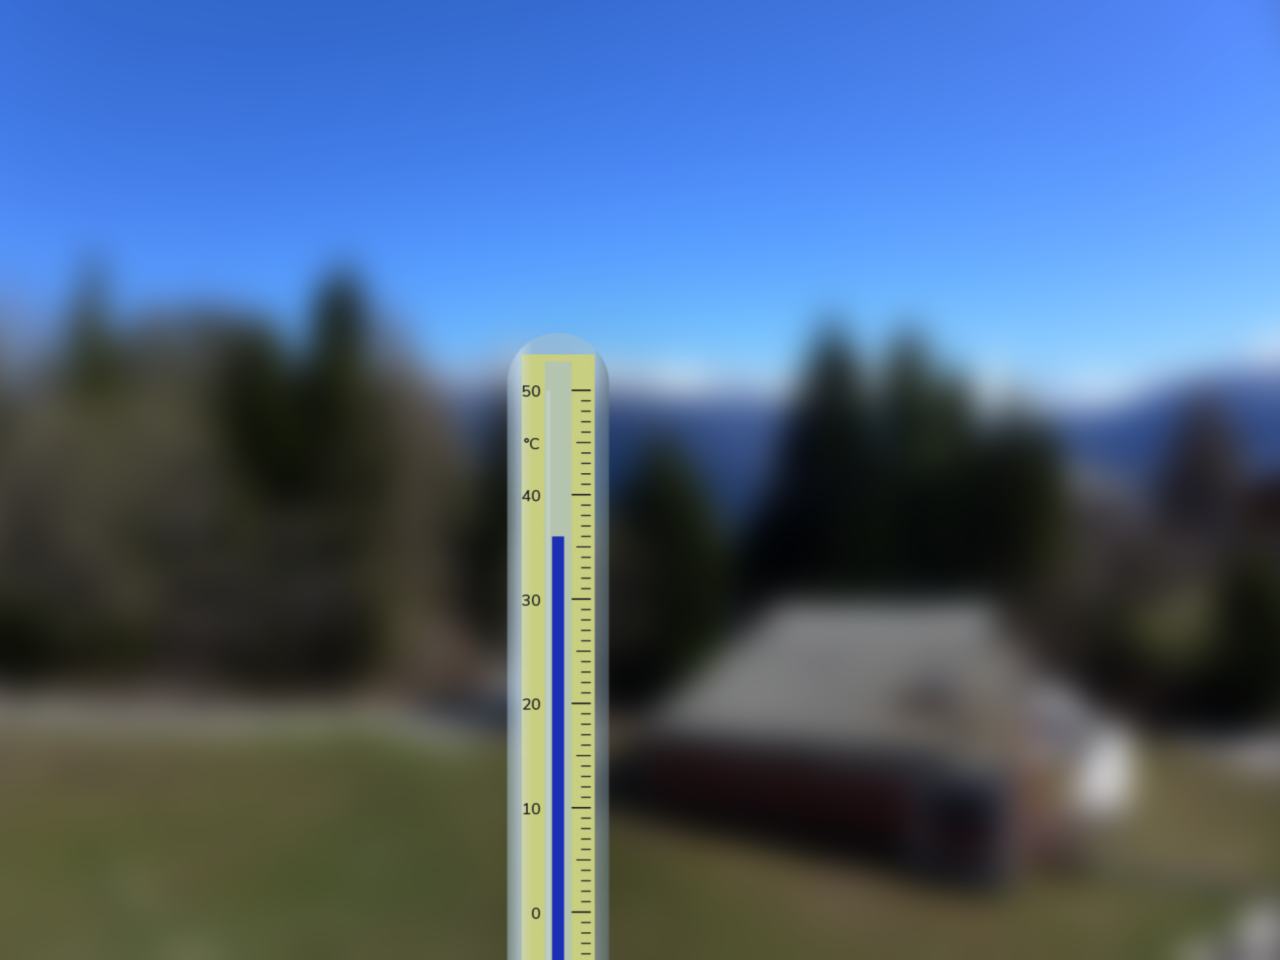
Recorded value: 36 °C
